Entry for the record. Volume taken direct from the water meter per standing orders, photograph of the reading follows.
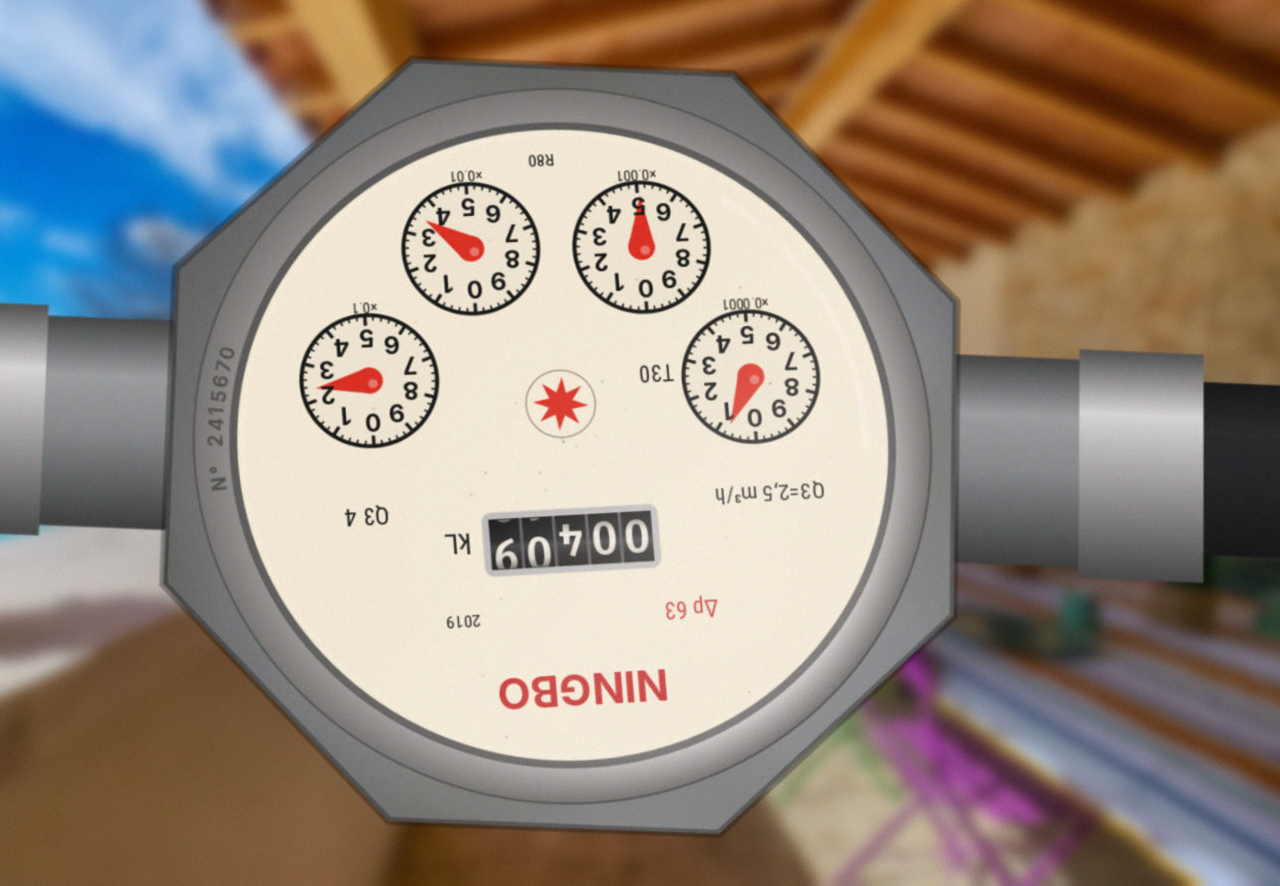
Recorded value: 409.2350 kL
